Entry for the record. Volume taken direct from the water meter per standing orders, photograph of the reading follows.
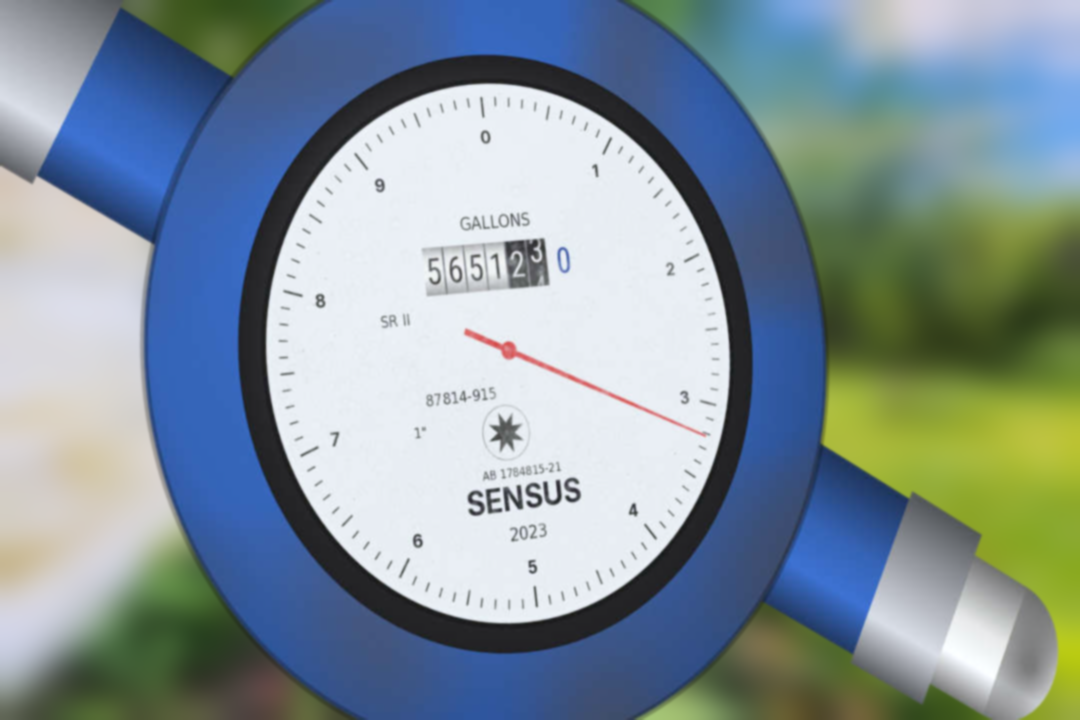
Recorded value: 5651233.2 gal
